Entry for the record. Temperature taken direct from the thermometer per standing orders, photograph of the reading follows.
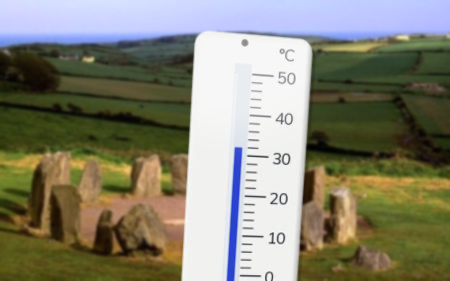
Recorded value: 32 °C
